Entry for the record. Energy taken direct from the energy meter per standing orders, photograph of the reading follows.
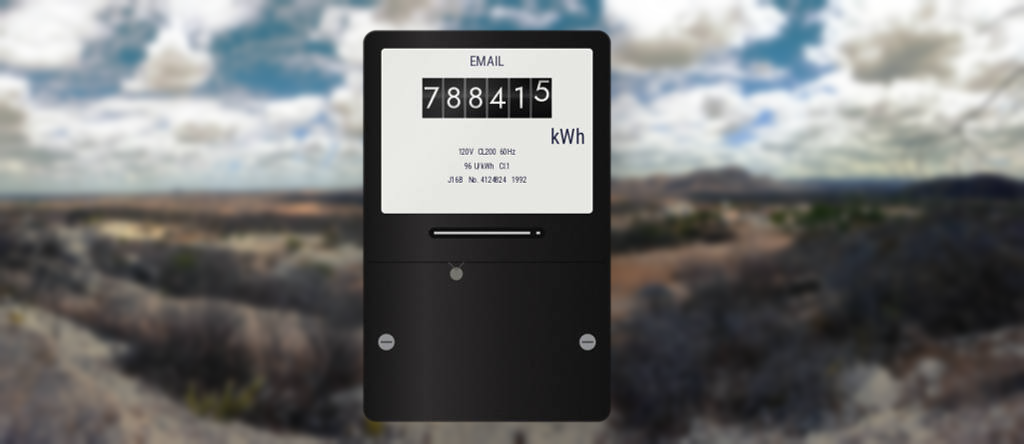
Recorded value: 788415 kWh
